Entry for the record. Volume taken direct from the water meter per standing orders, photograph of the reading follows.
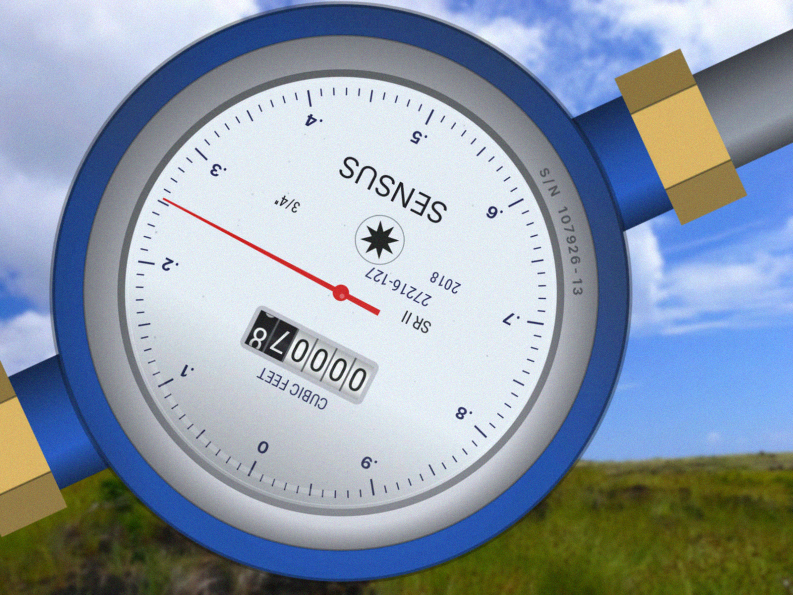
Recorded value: 78.25 ft³
